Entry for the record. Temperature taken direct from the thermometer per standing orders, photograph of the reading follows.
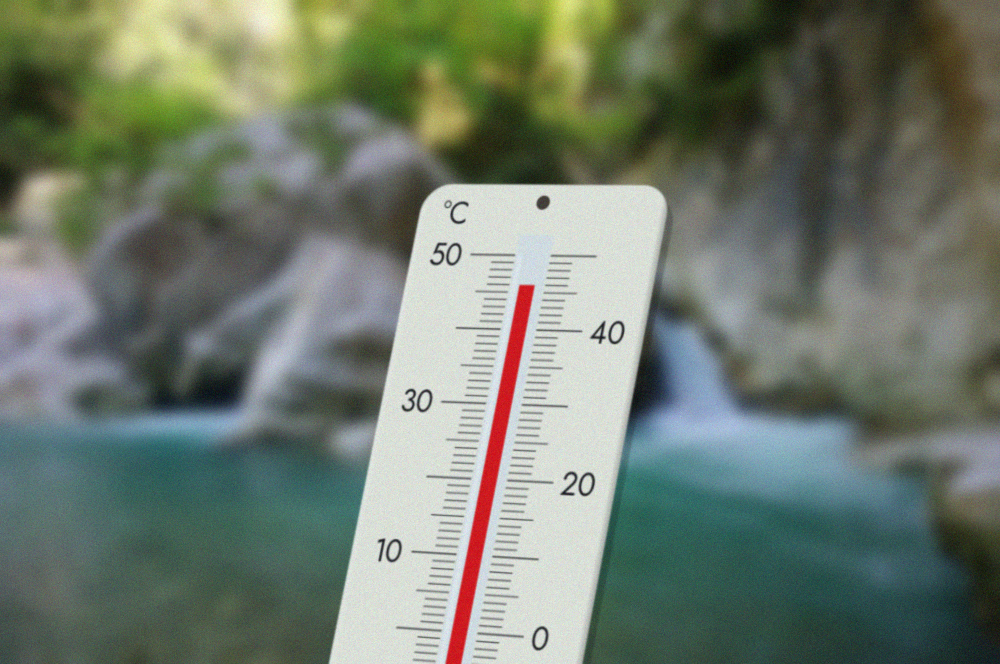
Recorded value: 46 °C
